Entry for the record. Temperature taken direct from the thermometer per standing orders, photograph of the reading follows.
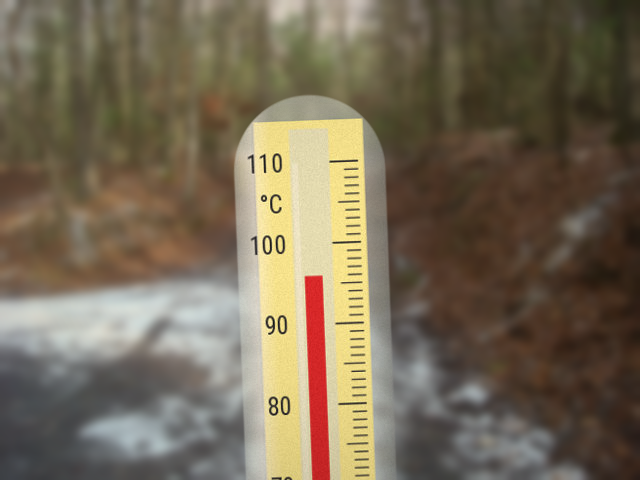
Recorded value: 96 °C
